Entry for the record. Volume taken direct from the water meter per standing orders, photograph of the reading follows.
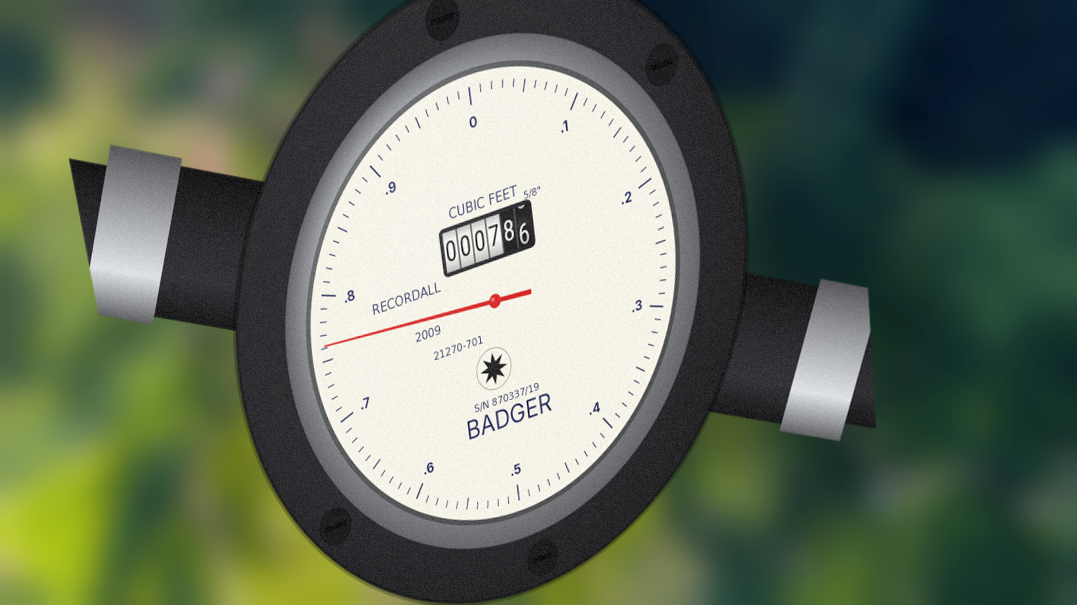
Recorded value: 785.76 ft³
